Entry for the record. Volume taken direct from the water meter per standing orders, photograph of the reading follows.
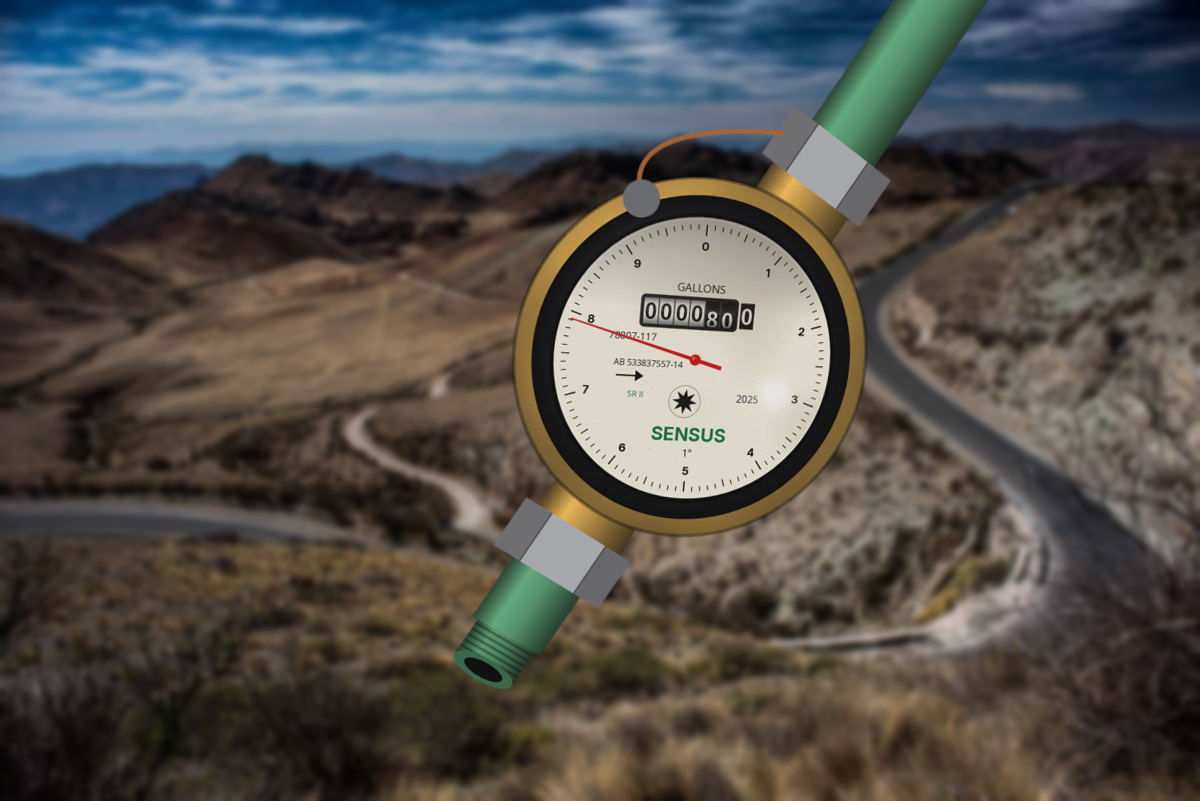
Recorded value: 797.9 gal
